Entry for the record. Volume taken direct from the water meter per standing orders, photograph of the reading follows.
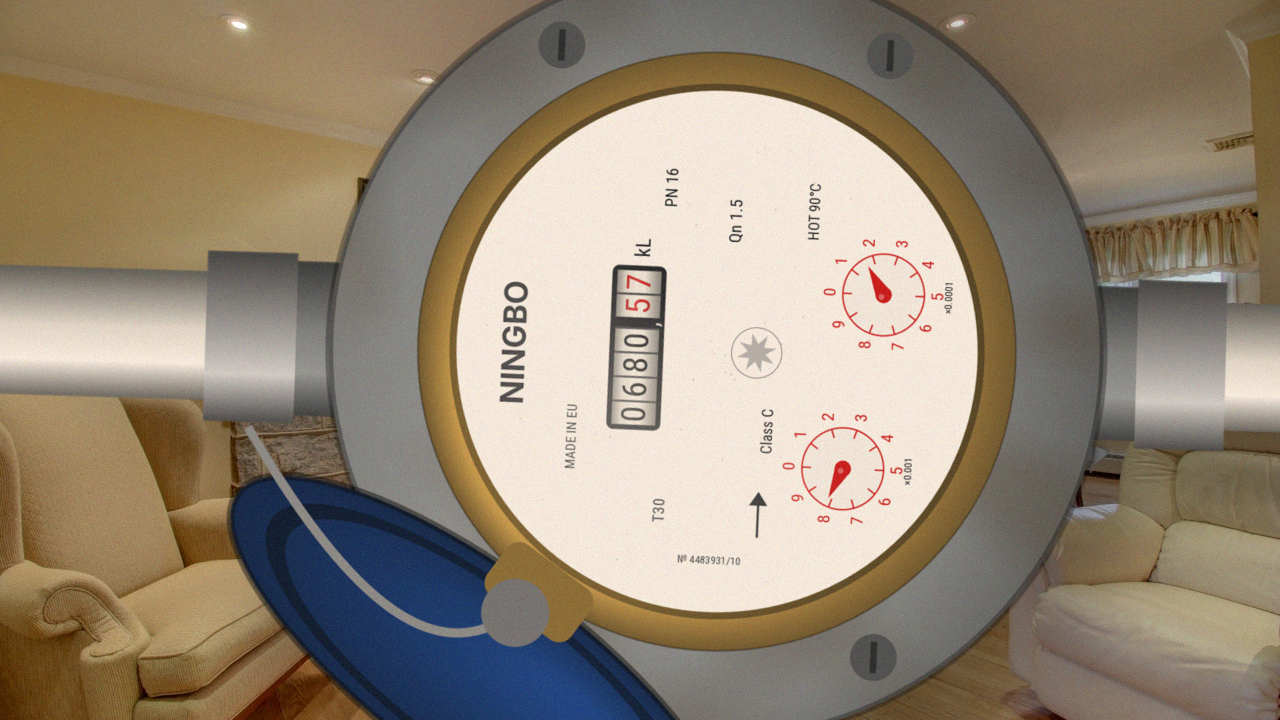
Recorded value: 680.5781 kL
